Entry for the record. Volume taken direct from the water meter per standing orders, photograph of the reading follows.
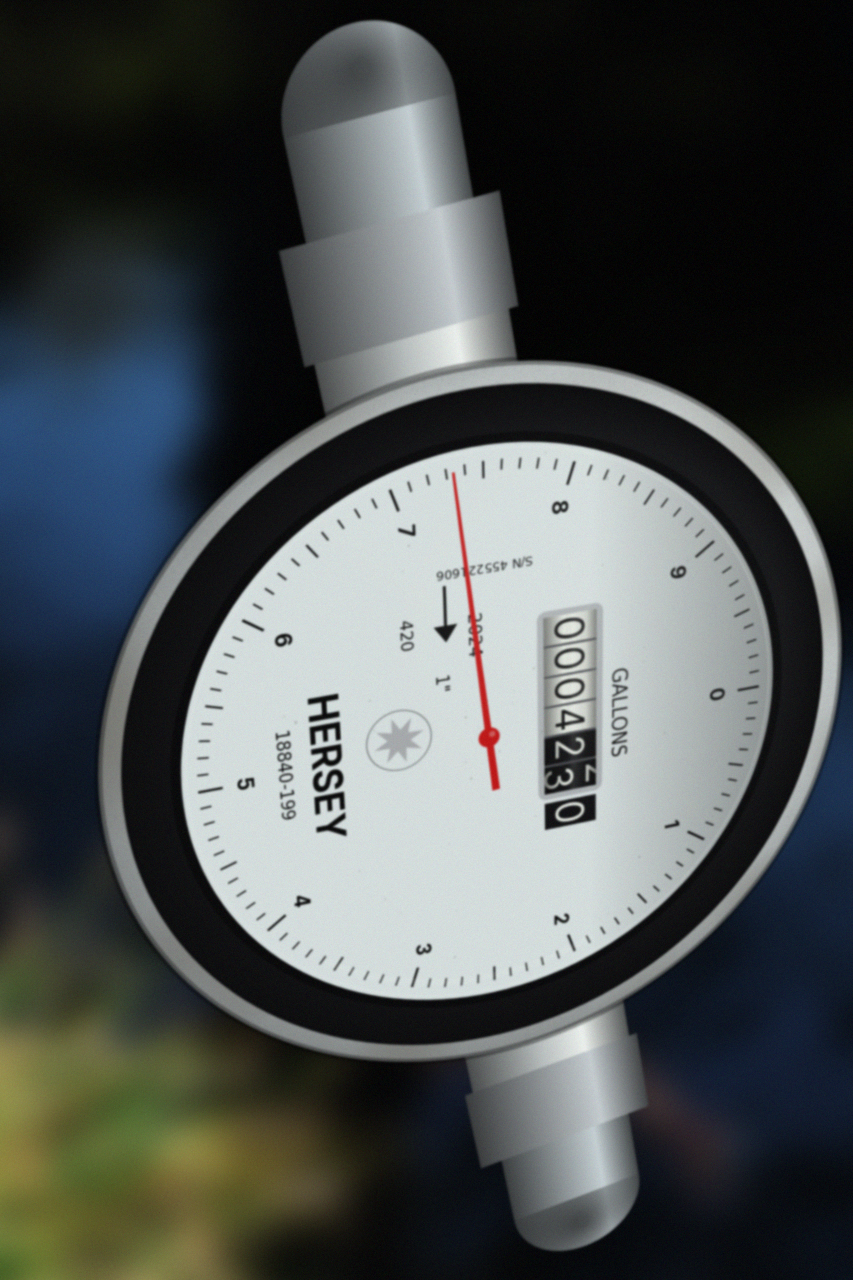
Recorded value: 4227.3 gal
